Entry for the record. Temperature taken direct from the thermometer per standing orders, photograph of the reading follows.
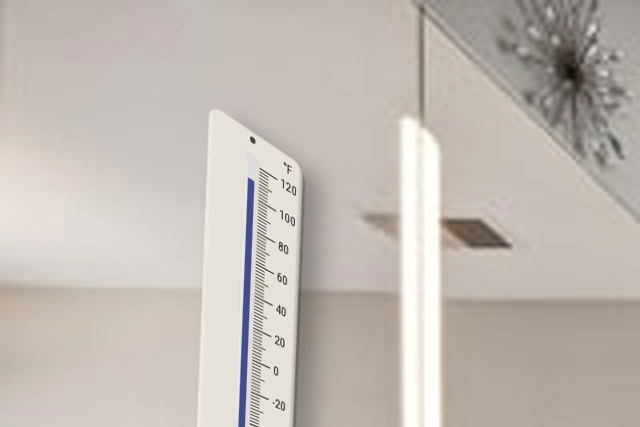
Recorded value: 110 °F
